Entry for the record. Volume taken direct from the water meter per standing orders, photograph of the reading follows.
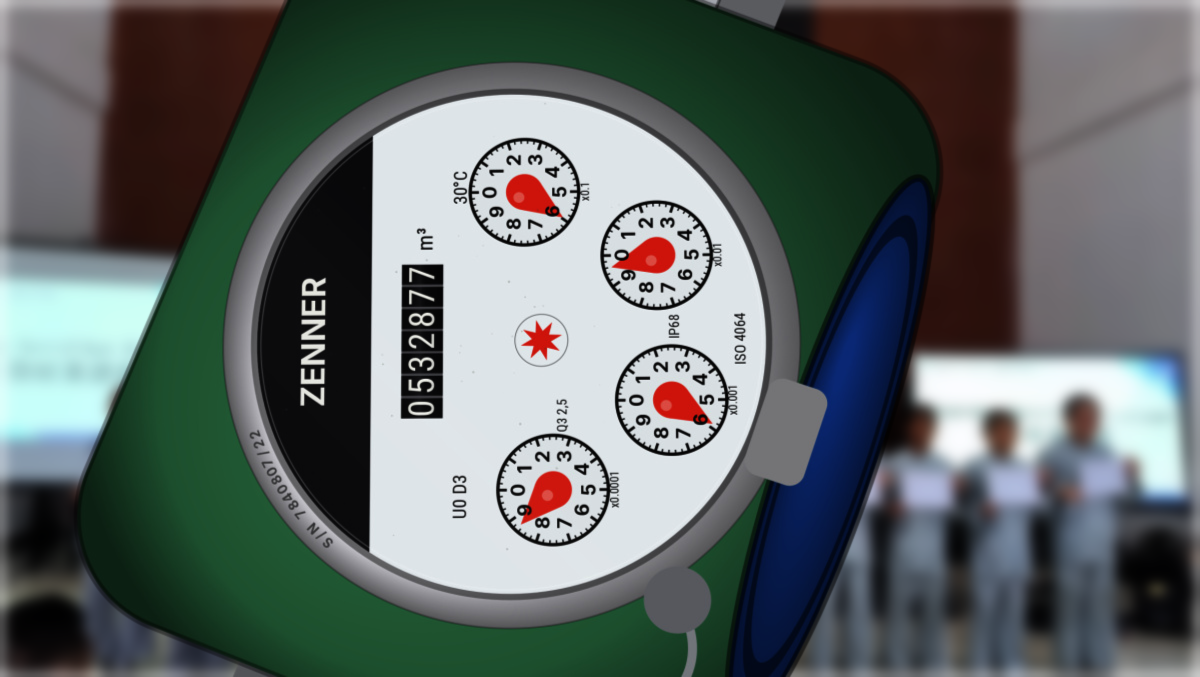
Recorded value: 532877.5958 m³
